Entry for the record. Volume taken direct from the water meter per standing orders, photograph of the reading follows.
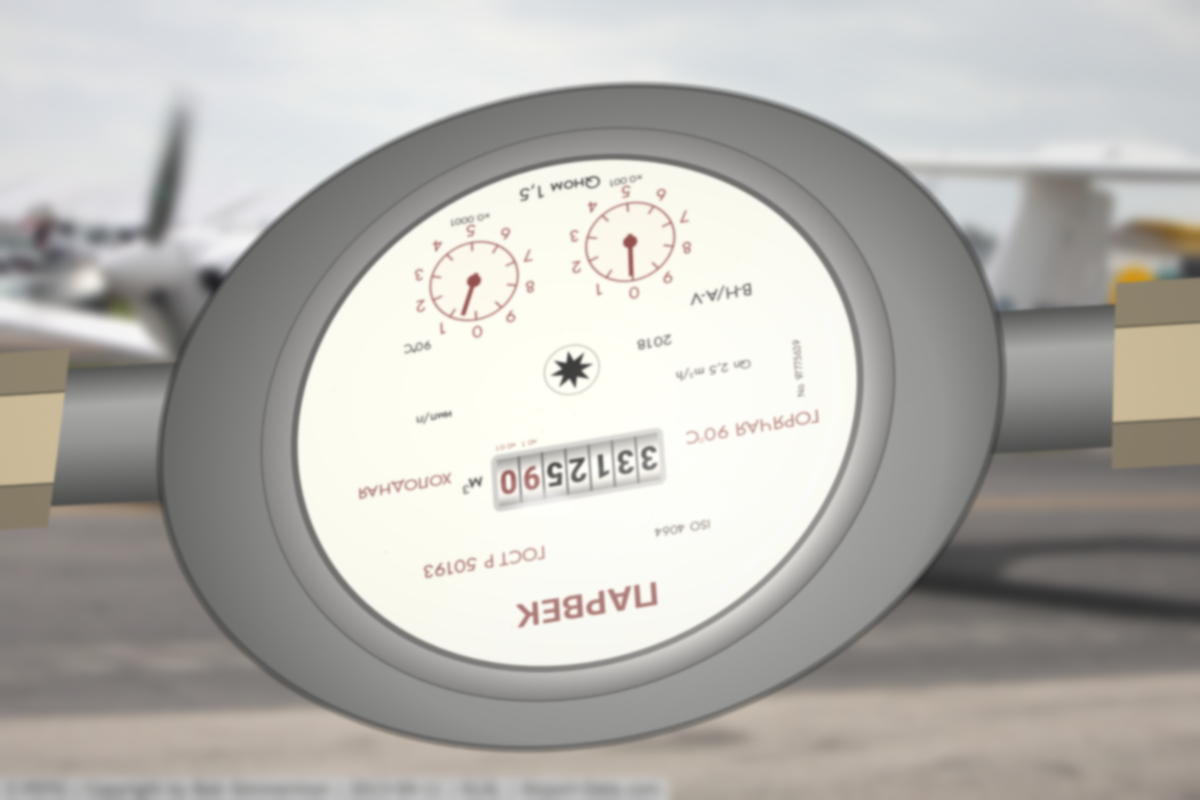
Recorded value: 33125.9000 m³
